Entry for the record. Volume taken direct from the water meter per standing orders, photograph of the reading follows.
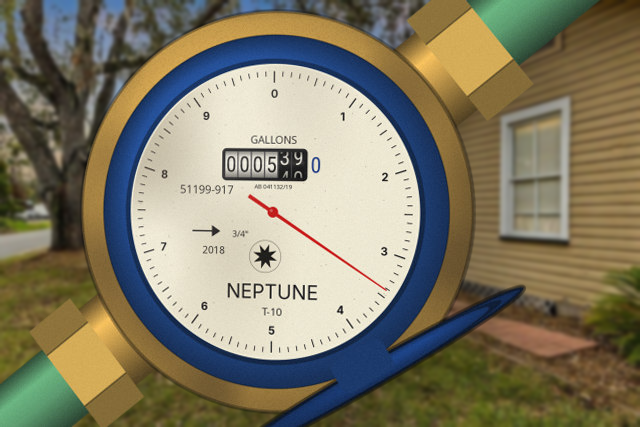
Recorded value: 5393.4 gal
